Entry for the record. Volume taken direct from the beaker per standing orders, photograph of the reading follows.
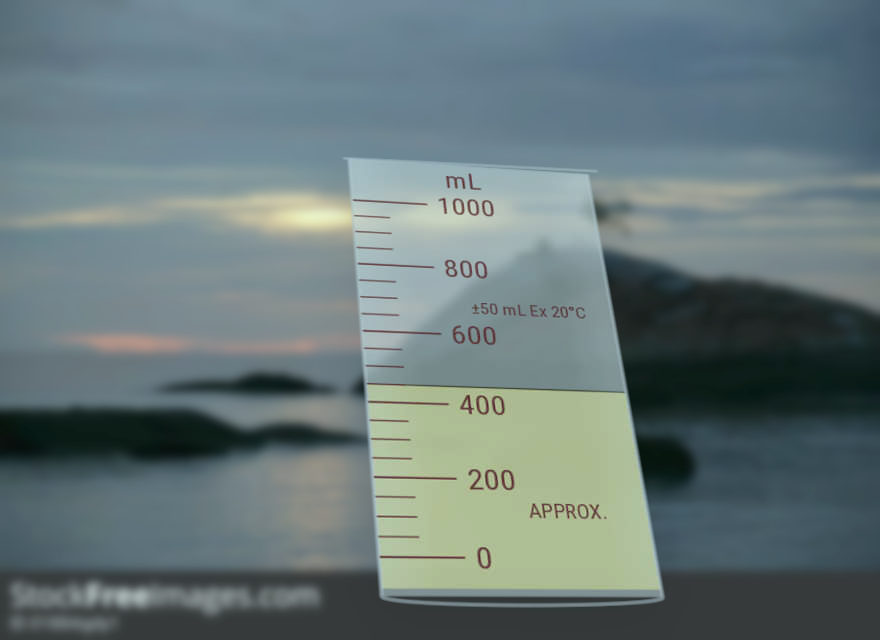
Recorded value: 450 mL
